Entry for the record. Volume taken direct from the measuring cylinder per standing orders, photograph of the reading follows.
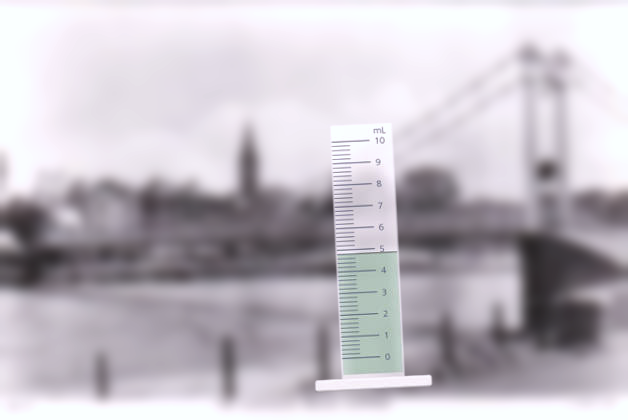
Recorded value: 4.8 mL
